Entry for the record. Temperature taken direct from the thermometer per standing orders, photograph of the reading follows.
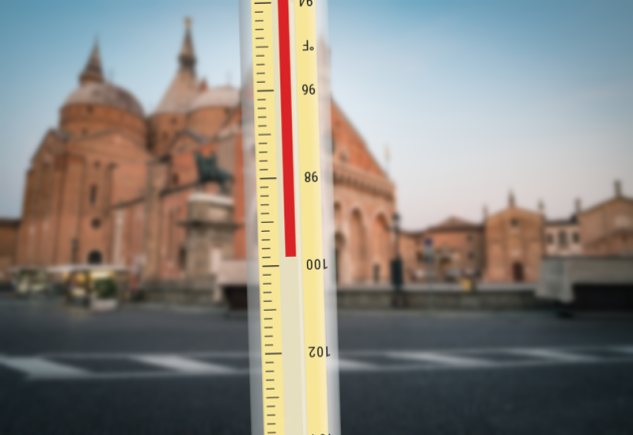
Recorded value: 99.8 °F
